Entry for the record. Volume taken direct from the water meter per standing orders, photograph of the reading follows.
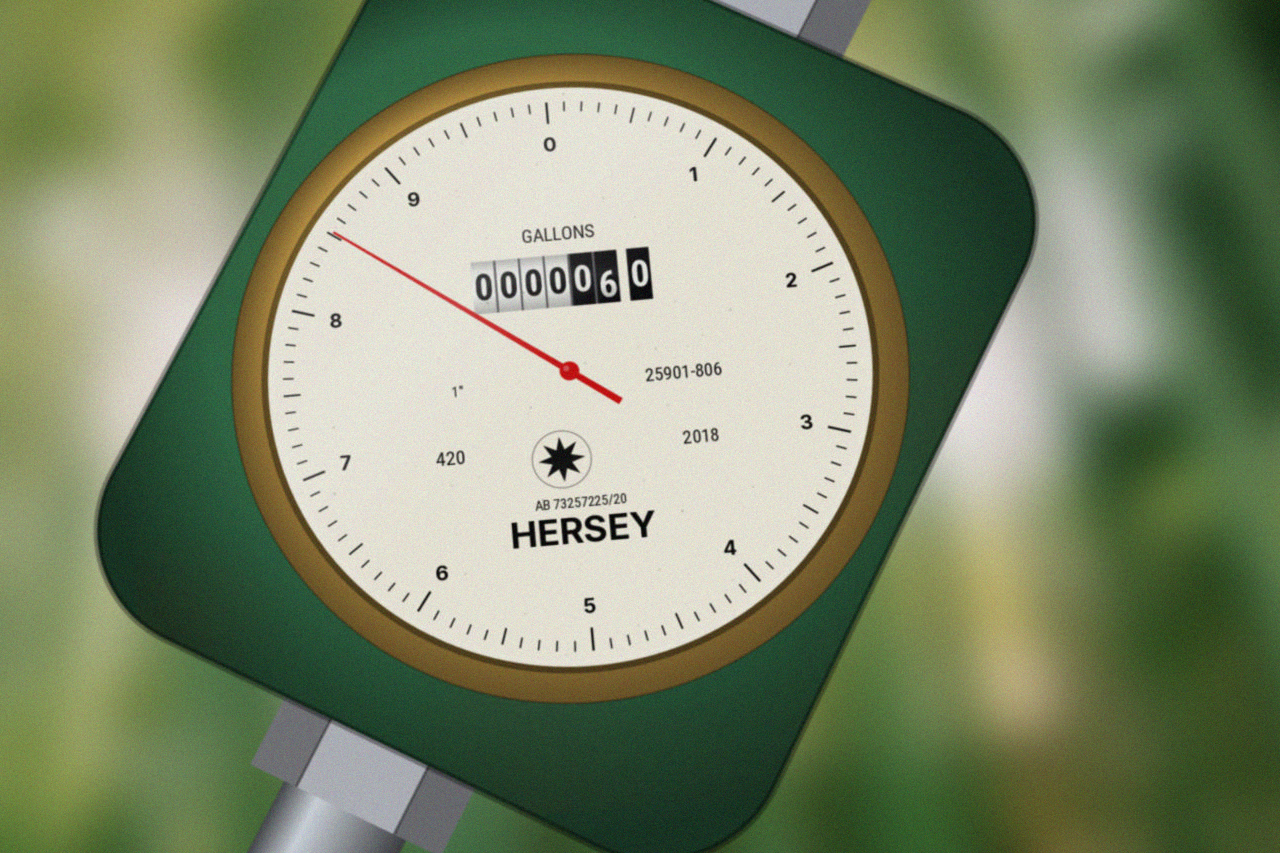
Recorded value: 58.5 gal
